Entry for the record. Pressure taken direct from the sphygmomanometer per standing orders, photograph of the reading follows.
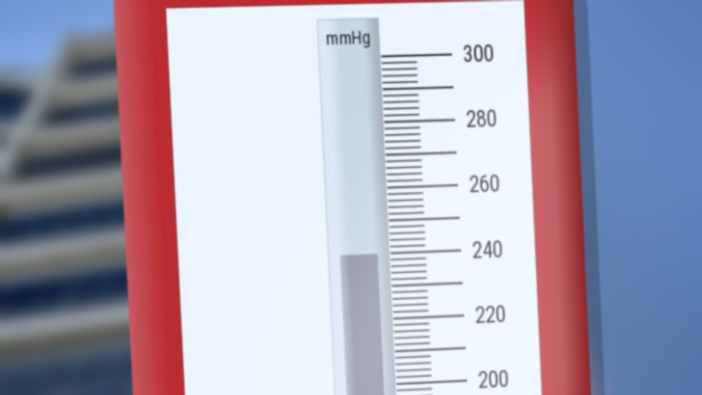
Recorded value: 240 mmHg
